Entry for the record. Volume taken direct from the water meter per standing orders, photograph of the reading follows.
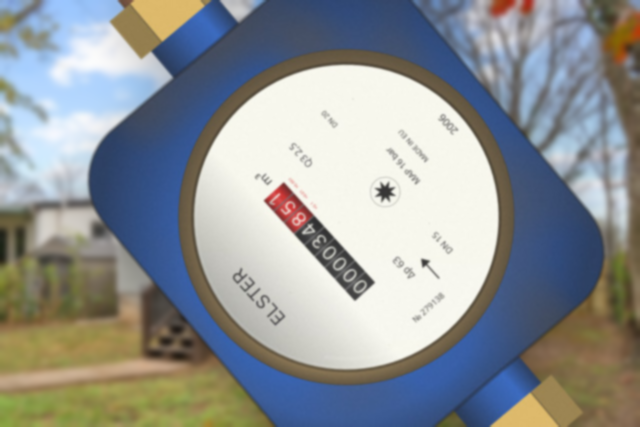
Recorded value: 34.851 m³
